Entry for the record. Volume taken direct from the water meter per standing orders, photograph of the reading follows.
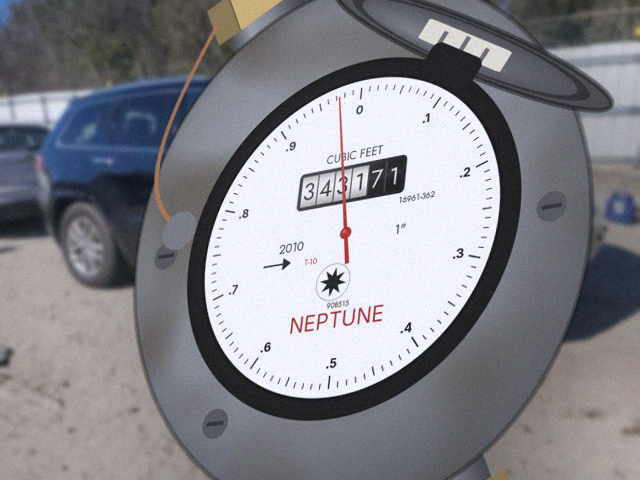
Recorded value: 343170.97 ft³
